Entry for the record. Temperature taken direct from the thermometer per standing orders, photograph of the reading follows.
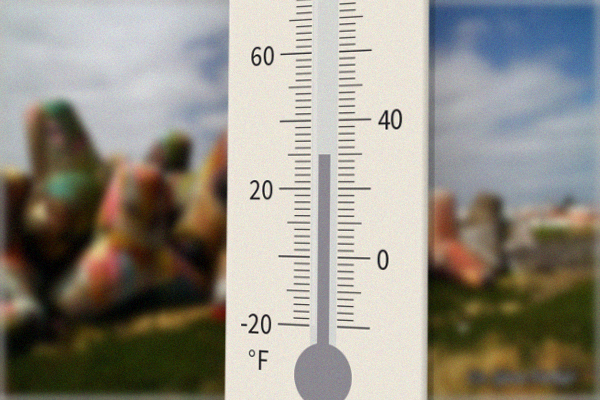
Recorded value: 30 °F
